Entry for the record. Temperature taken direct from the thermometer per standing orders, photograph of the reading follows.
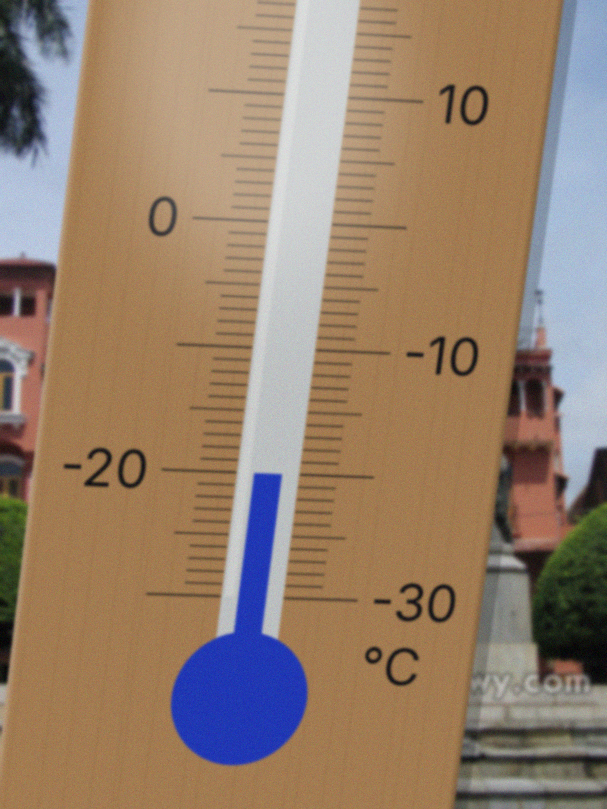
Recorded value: -20 °C
